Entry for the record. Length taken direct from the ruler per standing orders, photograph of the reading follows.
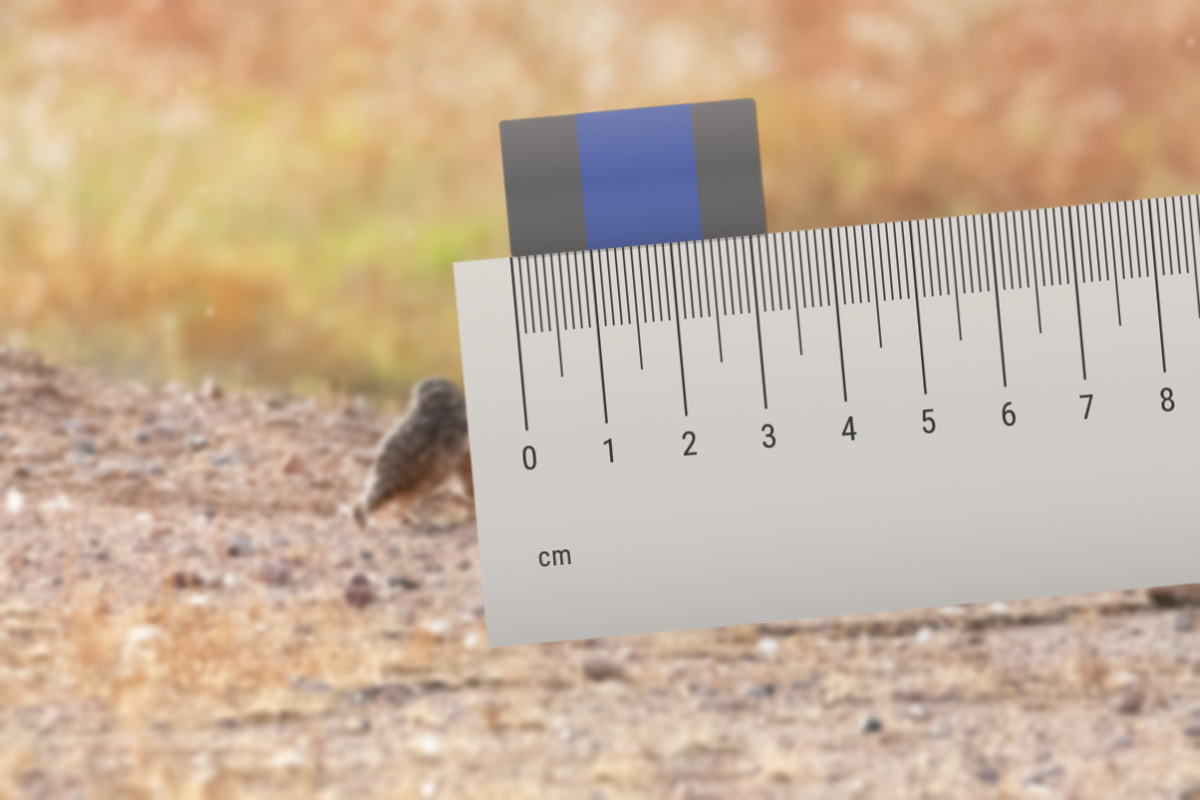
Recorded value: 3.2 cm
